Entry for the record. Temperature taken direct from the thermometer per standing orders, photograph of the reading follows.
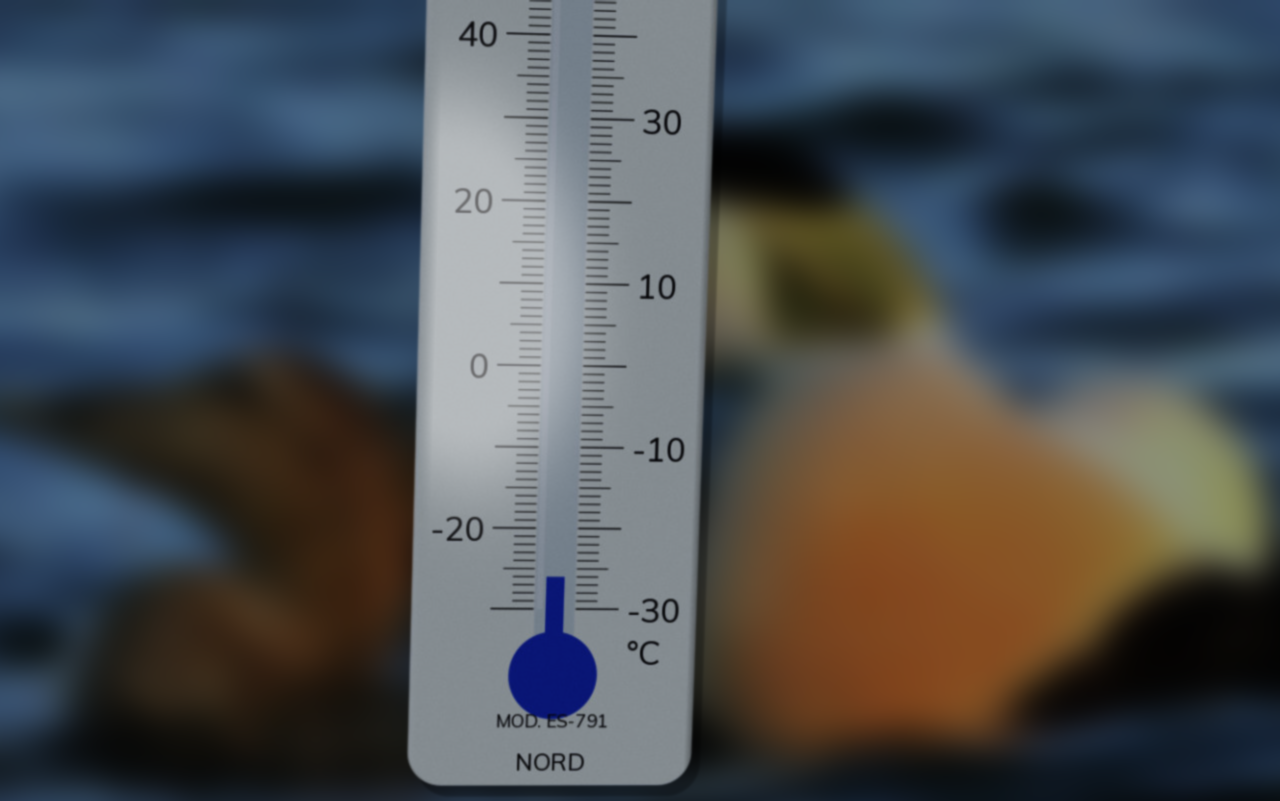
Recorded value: -26 °C
